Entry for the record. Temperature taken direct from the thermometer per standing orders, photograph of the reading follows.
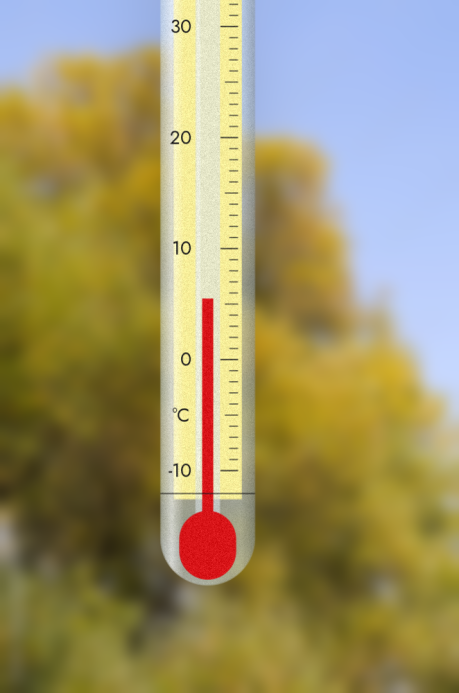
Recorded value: 5.5 °C
